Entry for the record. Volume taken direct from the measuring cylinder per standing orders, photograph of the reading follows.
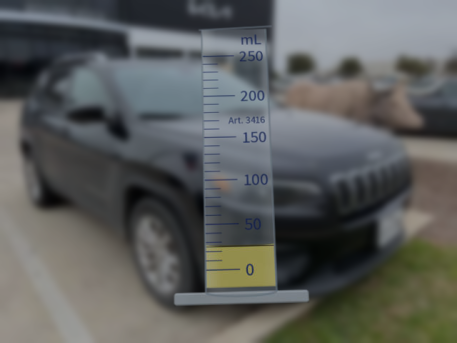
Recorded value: 25 mL
